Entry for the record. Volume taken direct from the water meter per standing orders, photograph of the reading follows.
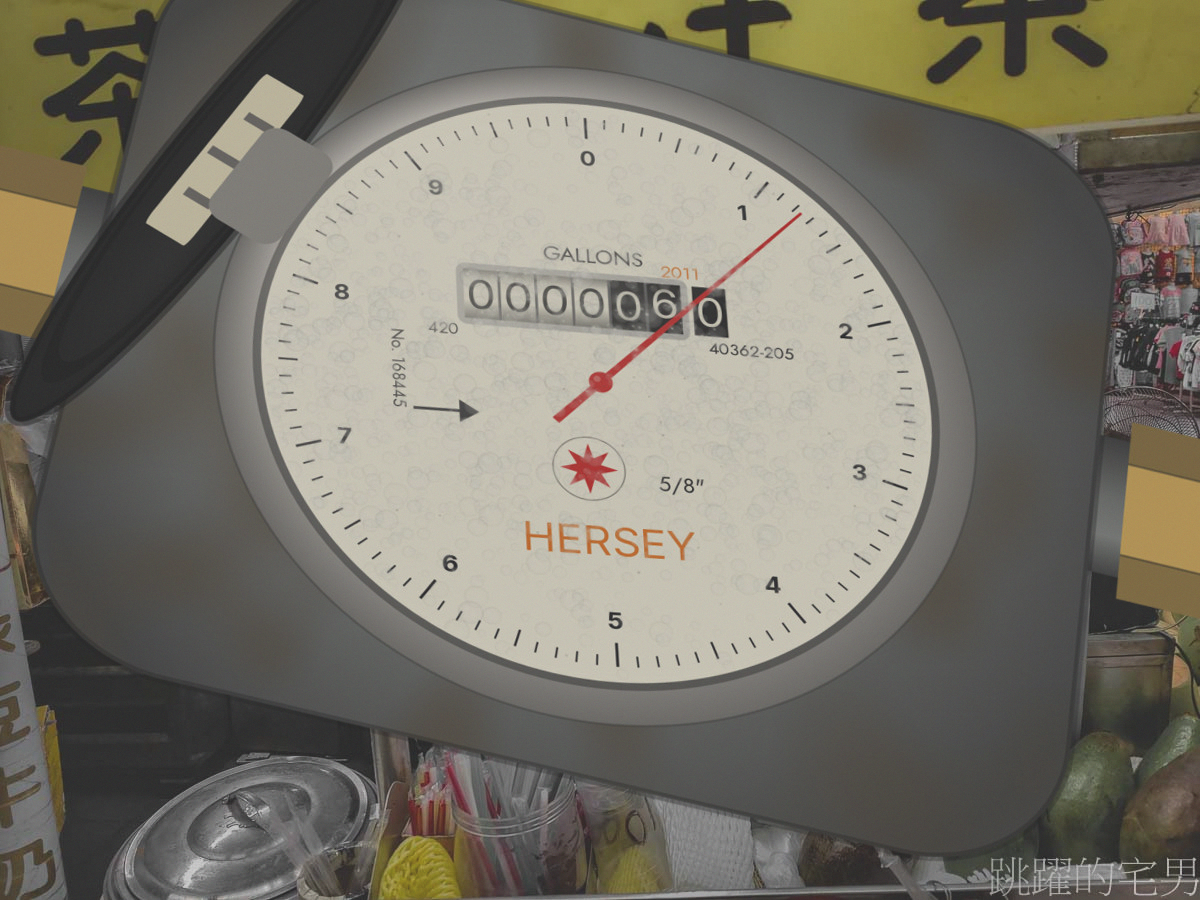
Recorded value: 61.2 gal
